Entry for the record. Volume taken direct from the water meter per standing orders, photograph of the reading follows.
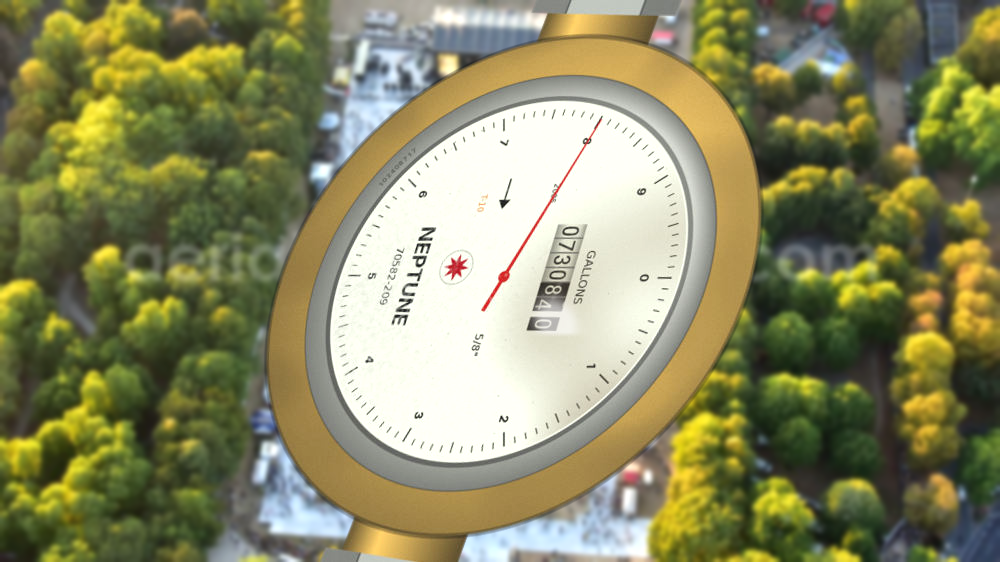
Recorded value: 730838.0 gal
